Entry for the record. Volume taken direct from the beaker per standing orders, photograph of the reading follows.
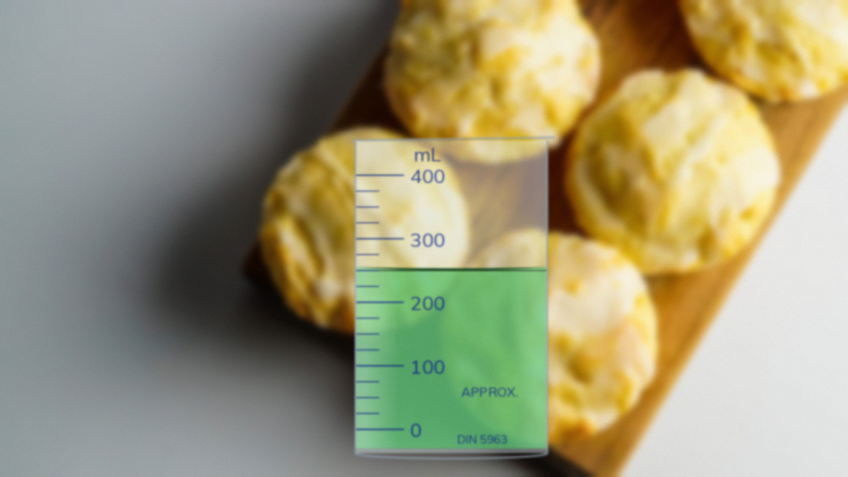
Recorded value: 250 mL
